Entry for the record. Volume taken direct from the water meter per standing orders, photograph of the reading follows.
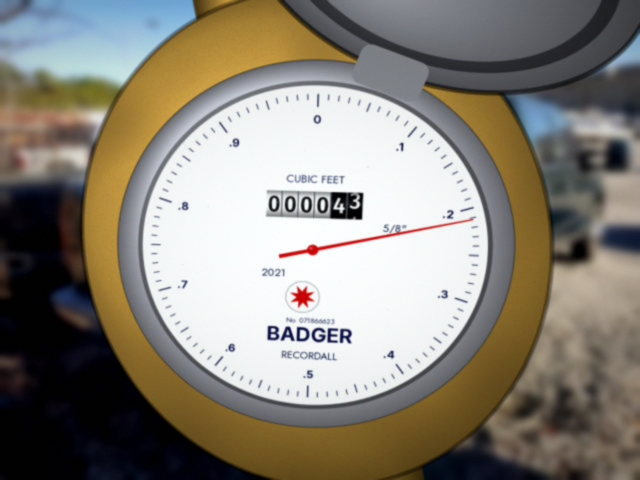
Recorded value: 43.21 ft³
